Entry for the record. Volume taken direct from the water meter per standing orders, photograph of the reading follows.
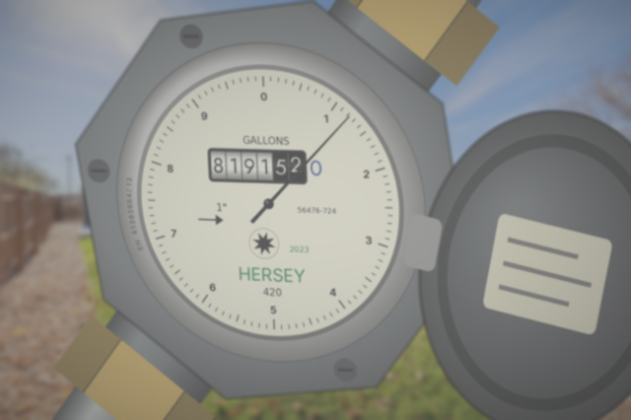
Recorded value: 8191521.2 gal
